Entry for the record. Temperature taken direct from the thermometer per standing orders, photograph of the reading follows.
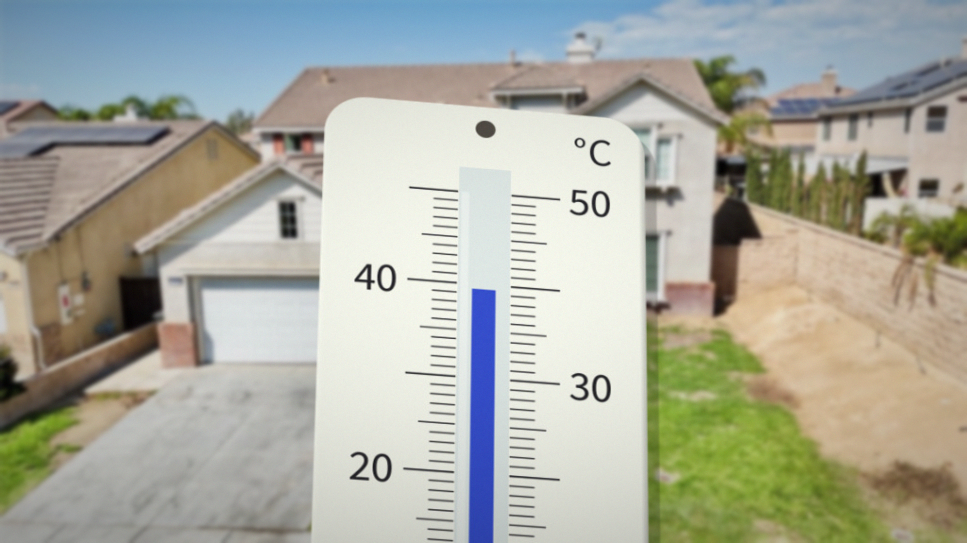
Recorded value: 39.5 °C
